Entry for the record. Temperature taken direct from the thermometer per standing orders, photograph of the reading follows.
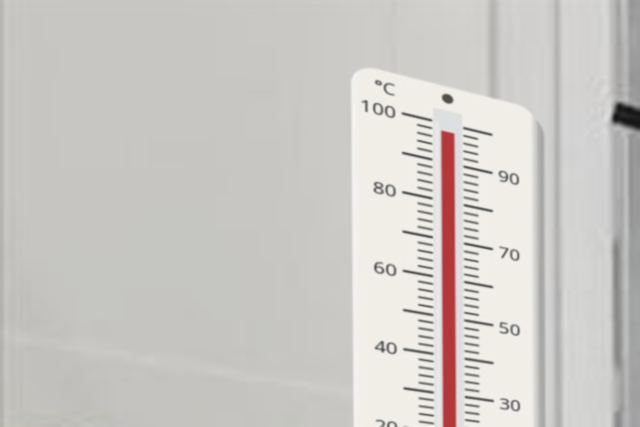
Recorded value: 98 °C
